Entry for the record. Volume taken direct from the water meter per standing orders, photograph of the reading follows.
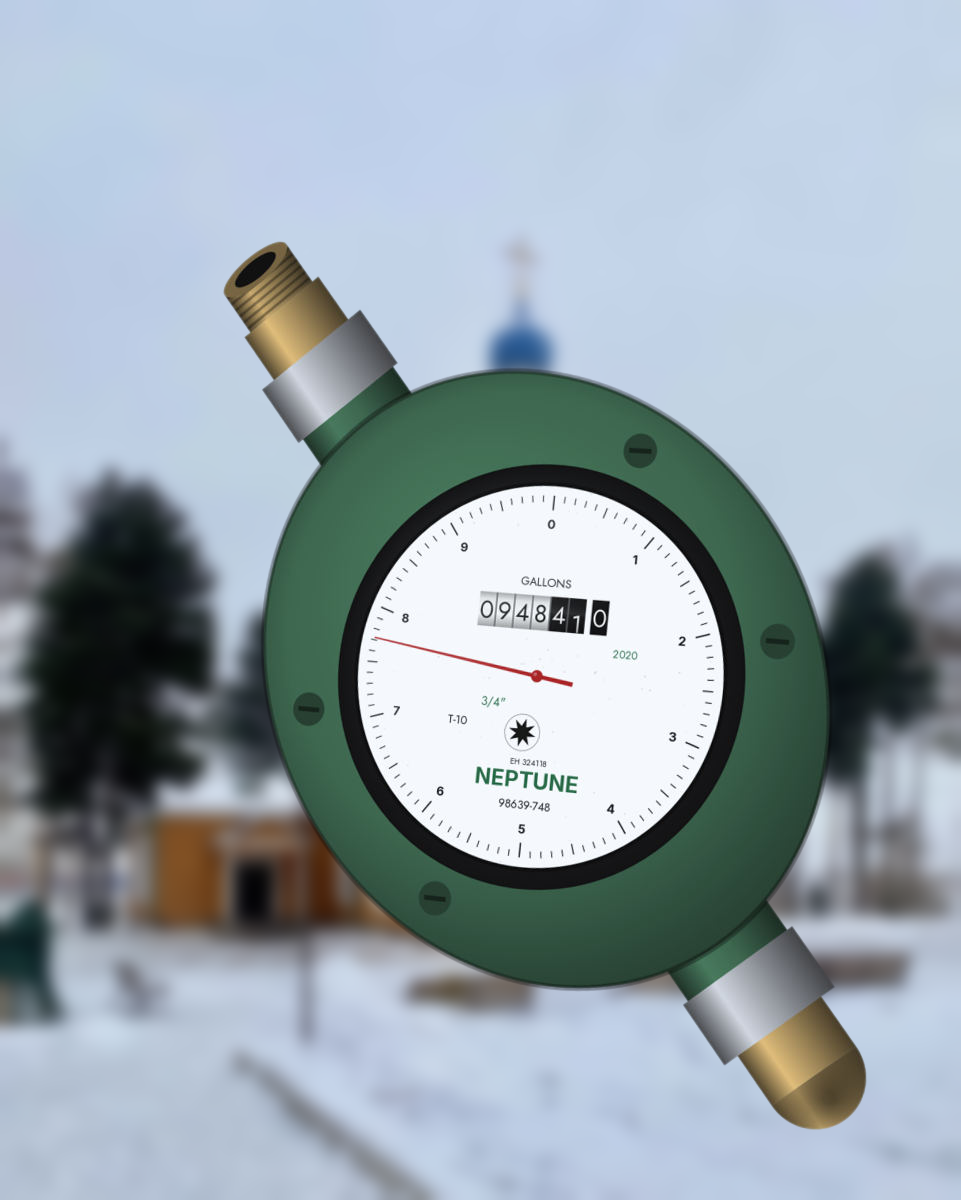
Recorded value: 948407.7 gal
